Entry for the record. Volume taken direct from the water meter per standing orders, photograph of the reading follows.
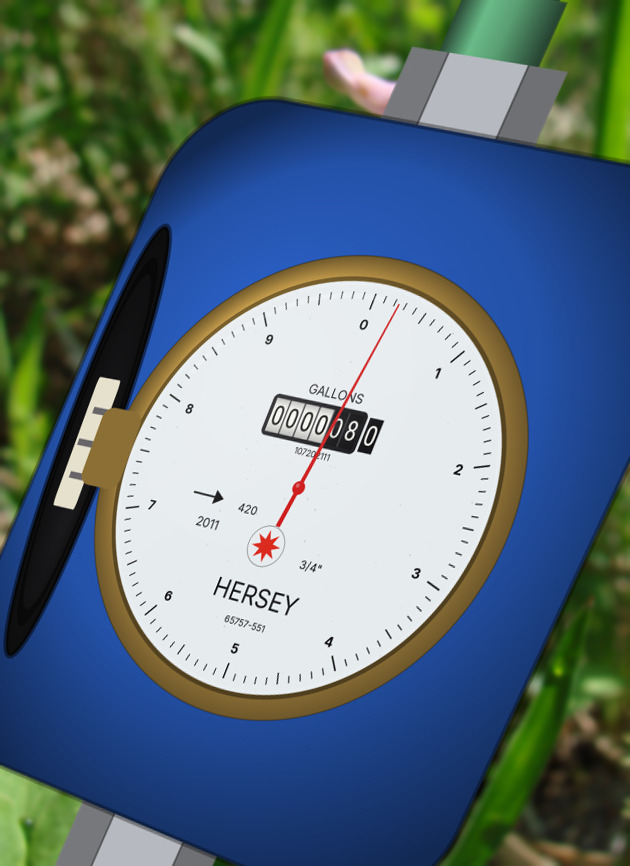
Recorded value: 80.2 gal
